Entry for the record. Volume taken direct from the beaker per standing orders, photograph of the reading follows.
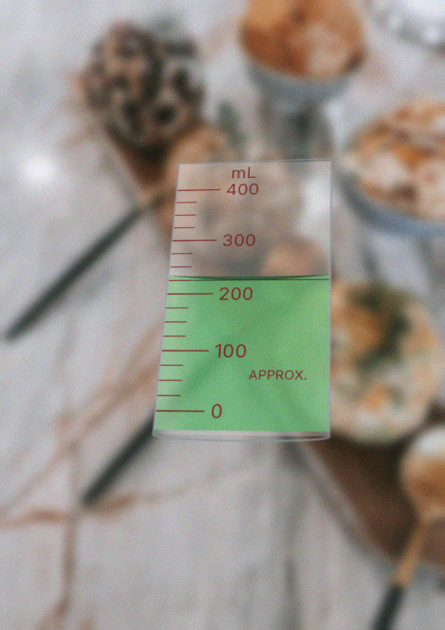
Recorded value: 225 mL
